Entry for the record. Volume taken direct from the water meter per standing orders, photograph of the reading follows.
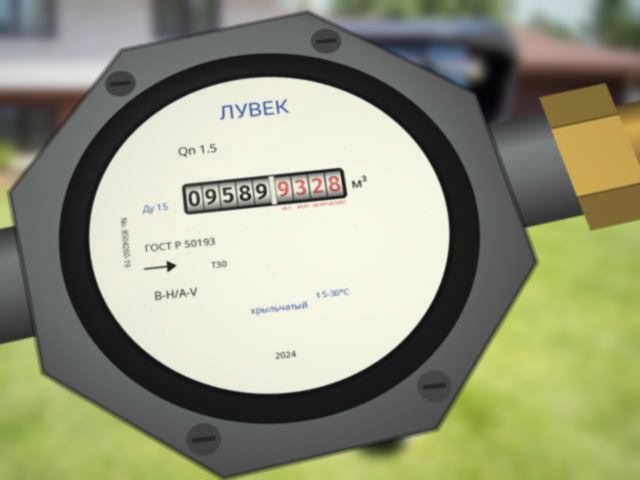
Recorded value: 9589.9328 m³
